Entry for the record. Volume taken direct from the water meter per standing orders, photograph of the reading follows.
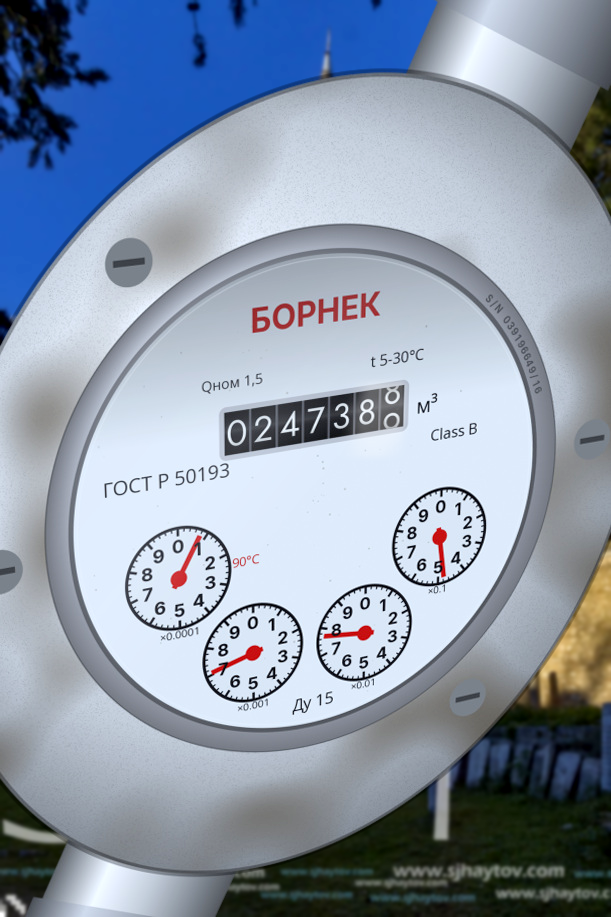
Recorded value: 247388.4770 m³
